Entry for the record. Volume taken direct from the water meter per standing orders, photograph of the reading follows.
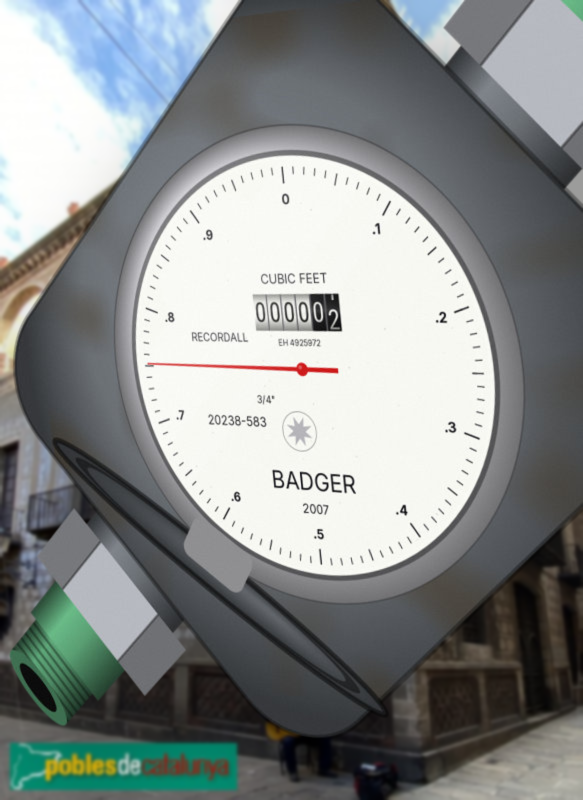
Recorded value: 1.75 ft³
